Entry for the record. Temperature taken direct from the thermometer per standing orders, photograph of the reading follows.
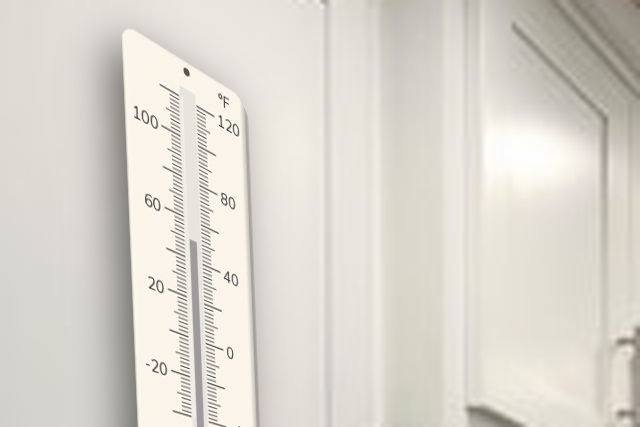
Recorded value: 50 °F
